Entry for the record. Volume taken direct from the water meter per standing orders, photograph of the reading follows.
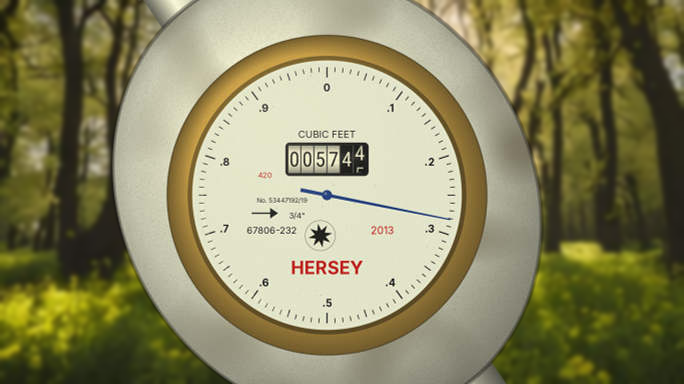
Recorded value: 5744.28 ft³
